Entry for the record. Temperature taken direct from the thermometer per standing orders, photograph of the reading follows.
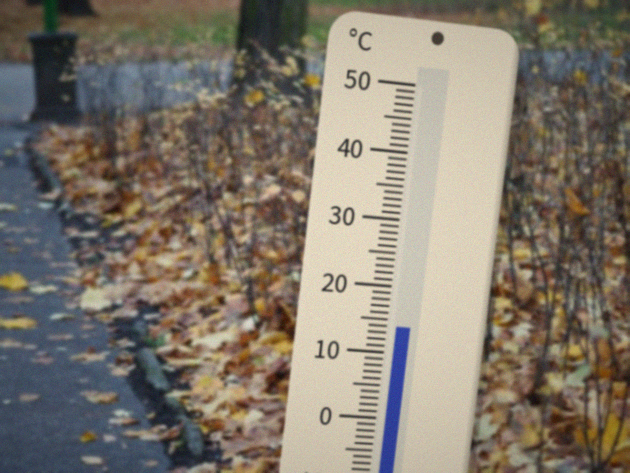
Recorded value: 14 °C
